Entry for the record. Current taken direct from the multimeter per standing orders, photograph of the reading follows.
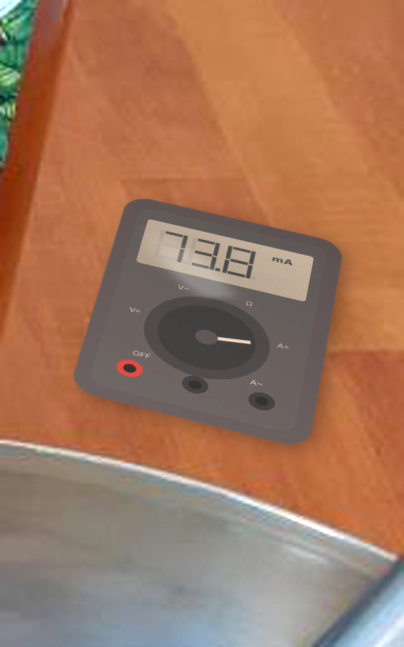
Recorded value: 73.8 mA
